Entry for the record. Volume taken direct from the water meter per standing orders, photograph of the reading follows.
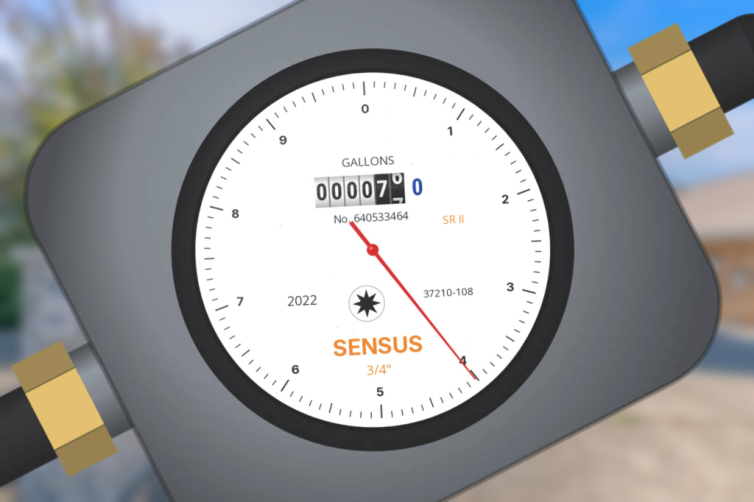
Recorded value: 764.0 gal
